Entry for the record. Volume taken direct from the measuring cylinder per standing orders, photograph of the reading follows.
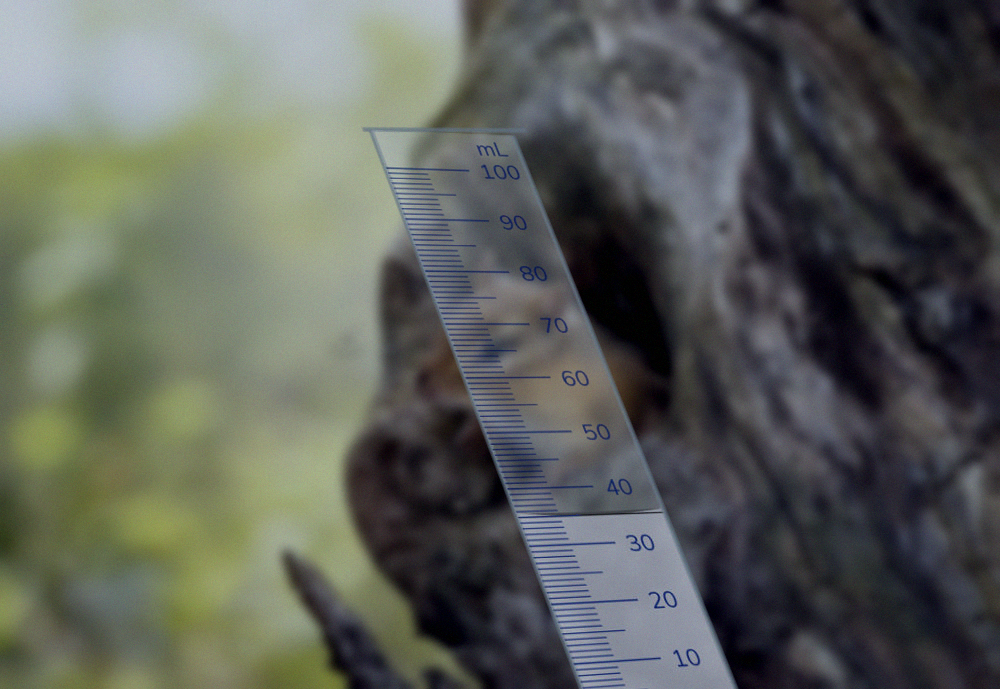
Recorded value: 35 mL
